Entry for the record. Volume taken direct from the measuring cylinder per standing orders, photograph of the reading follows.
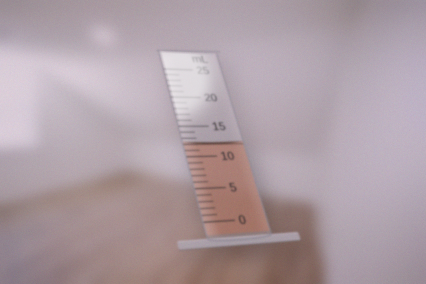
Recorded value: 12 mL
